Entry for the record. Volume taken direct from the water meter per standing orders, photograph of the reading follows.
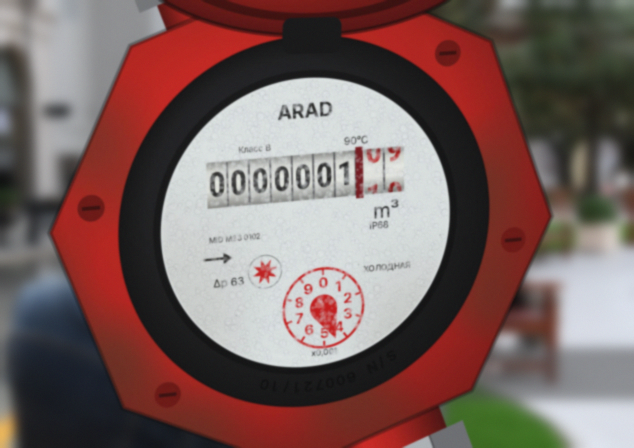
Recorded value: 1.094 m³
